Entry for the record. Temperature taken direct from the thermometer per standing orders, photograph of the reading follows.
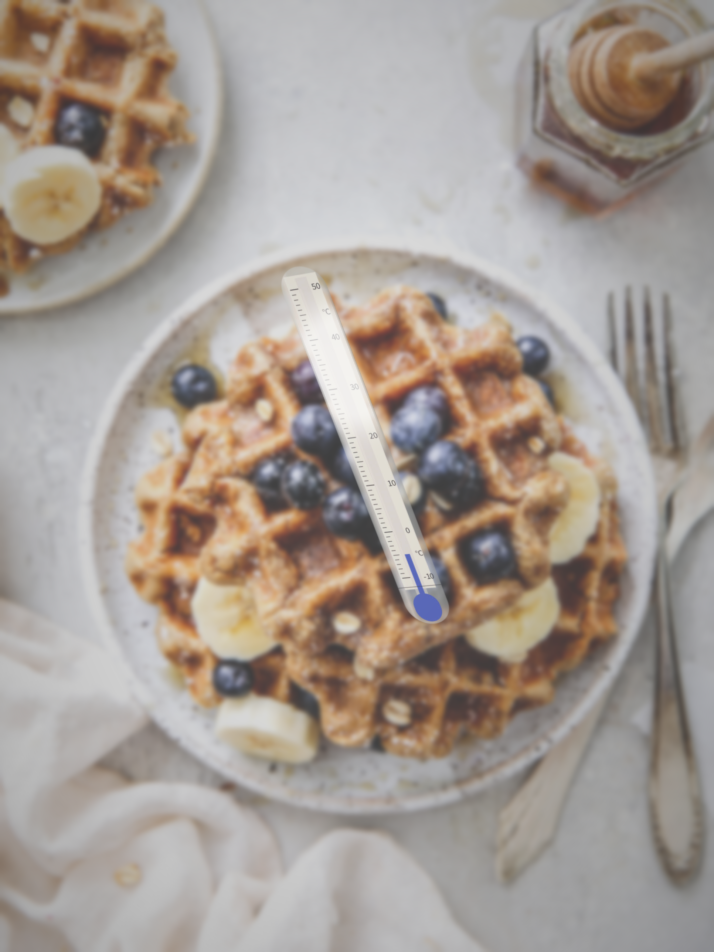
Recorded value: -5 °C
